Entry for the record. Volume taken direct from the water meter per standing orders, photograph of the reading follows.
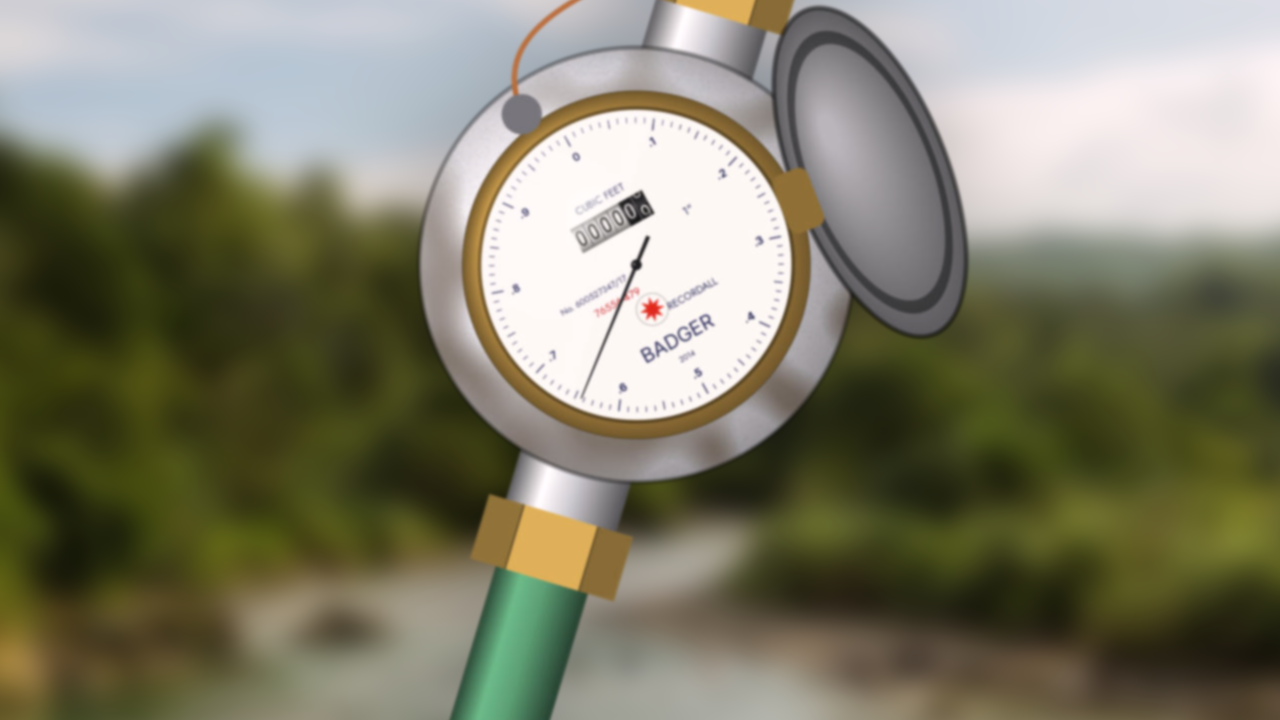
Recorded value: 8.64 ft³
